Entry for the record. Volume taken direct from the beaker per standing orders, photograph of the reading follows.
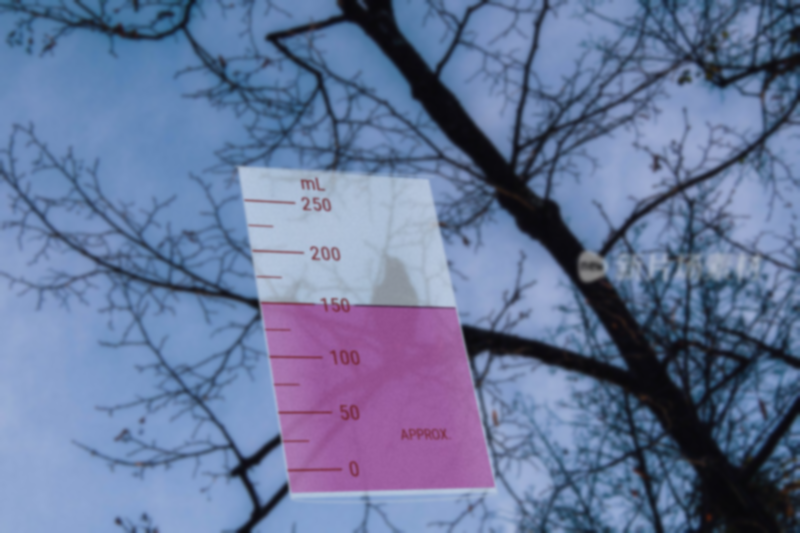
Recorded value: 150 mL
